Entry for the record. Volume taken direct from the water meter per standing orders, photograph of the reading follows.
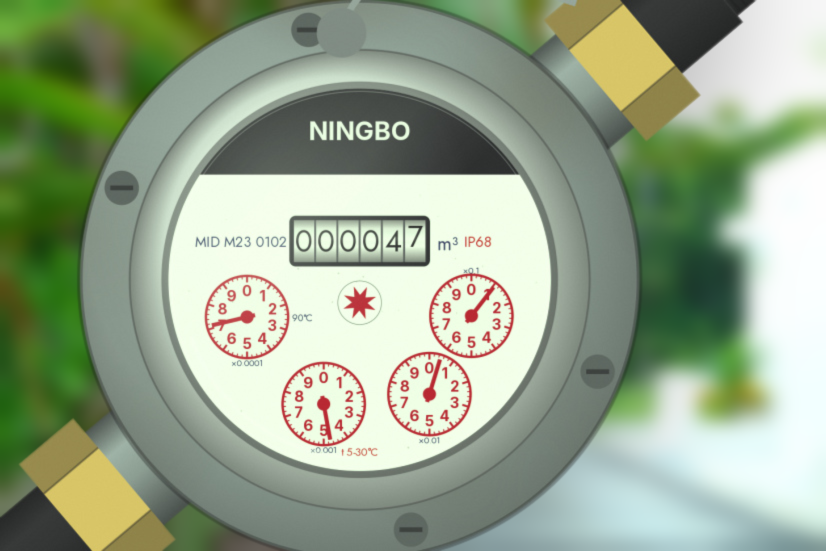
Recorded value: 47.1047 m³
